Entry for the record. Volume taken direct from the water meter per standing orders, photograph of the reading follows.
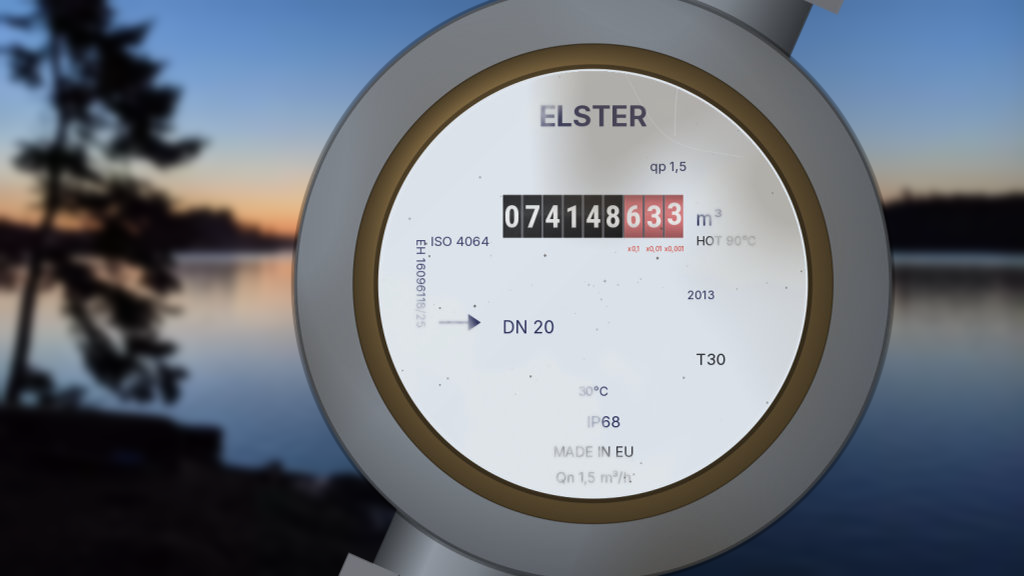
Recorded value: 74148.633 m³
